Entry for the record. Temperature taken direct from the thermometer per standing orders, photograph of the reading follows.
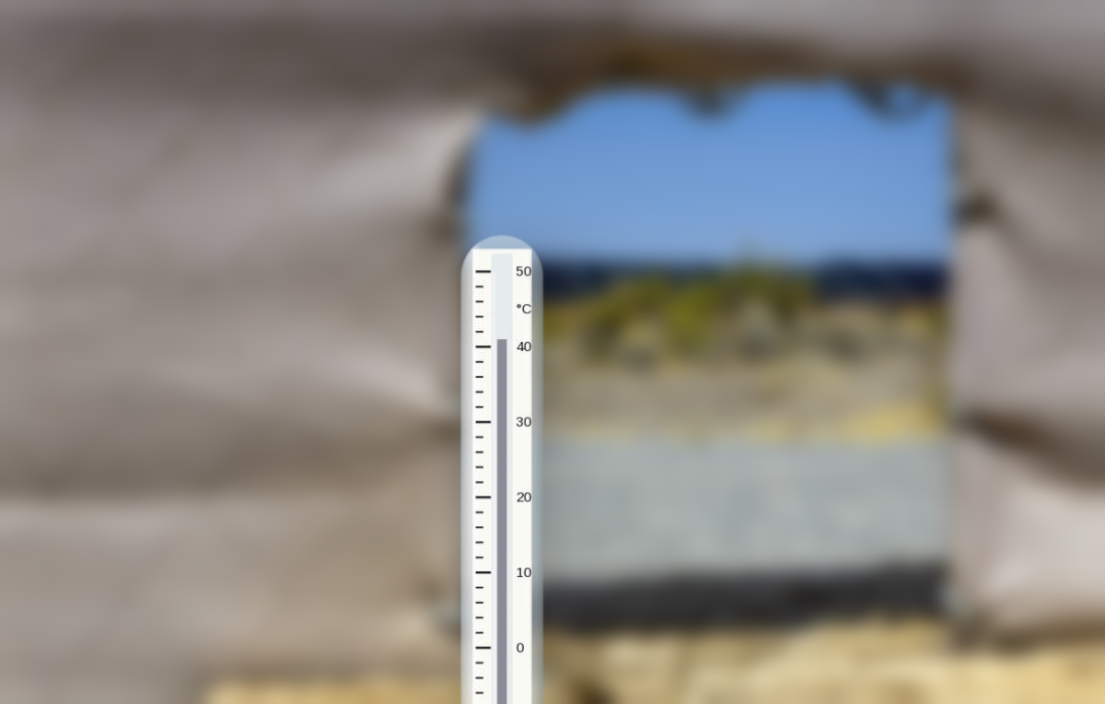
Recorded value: 41 °C
